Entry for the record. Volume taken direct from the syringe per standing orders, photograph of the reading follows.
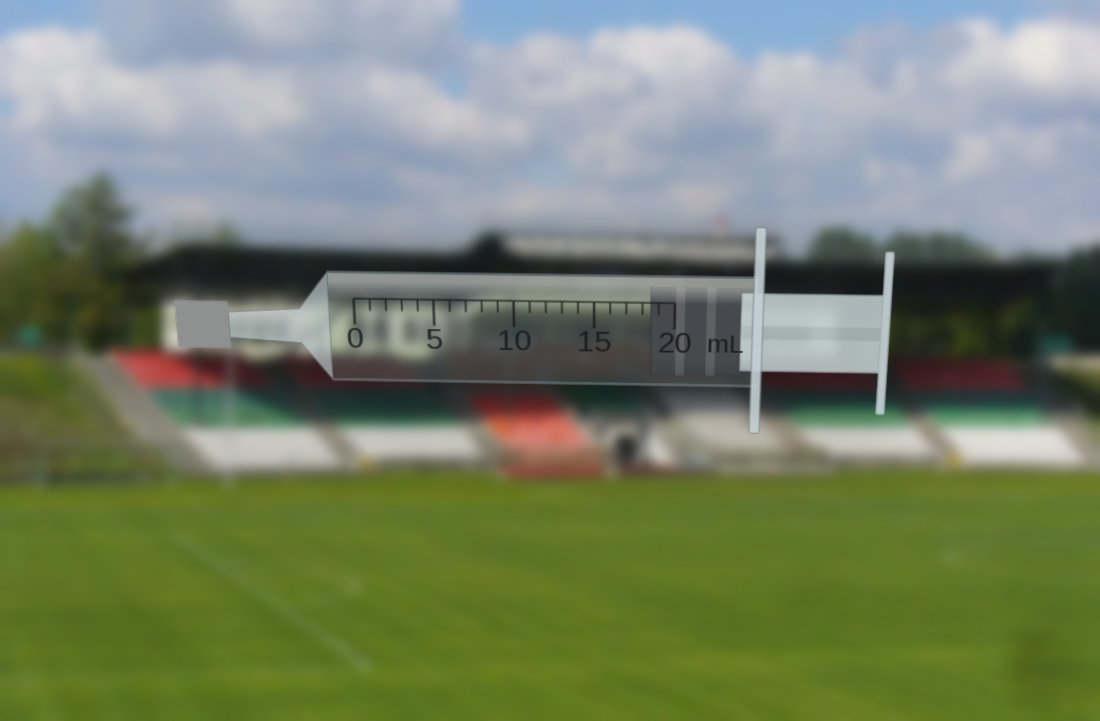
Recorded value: 18.5 mL
